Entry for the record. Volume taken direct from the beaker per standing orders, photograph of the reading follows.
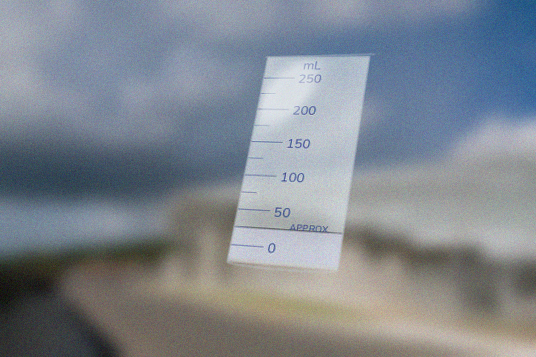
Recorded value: 25 mL
